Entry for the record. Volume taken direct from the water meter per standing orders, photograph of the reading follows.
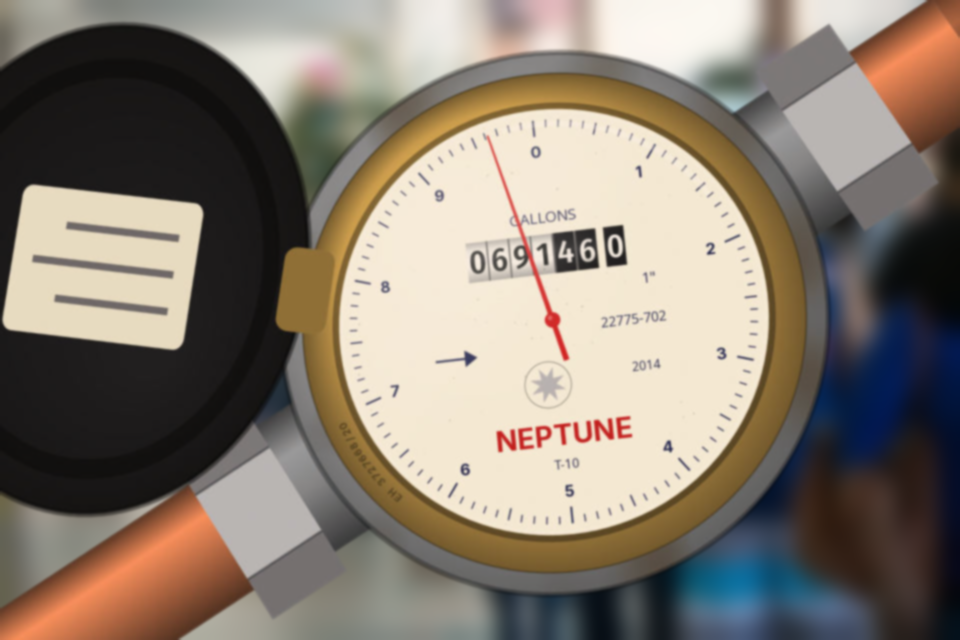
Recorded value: 691459.6 gal
